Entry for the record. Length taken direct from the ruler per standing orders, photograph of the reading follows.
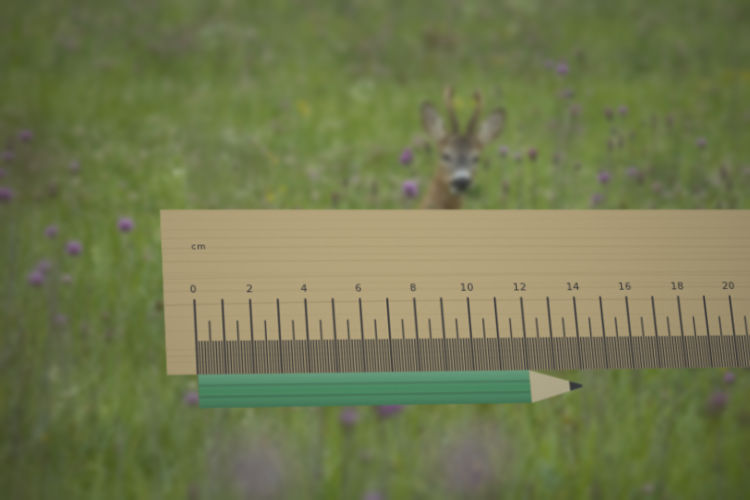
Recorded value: 14 cm
